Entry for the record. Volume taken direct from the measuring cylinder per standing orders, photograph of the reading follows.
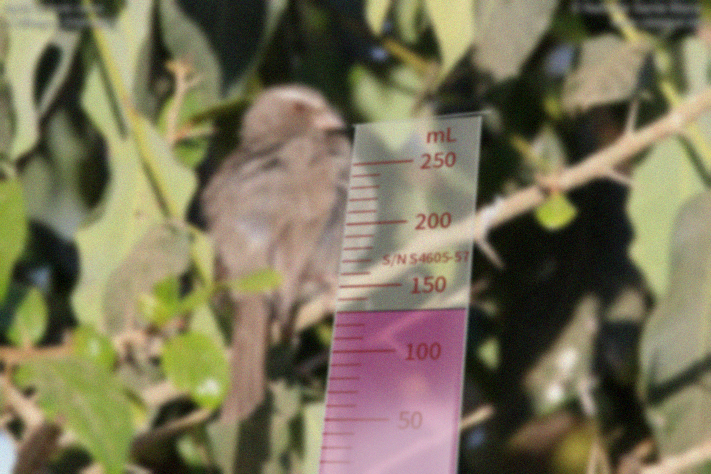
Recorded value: 130 mL
